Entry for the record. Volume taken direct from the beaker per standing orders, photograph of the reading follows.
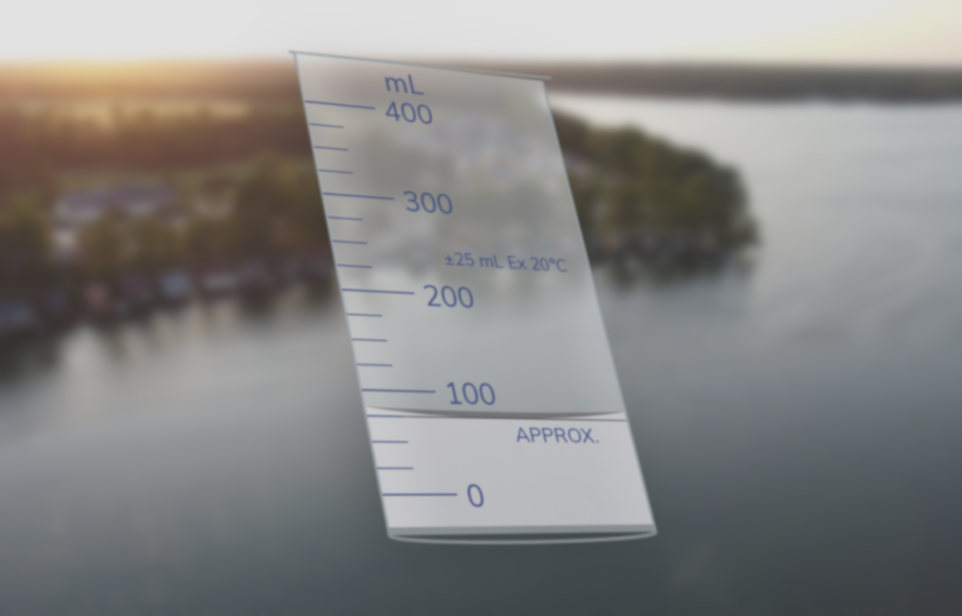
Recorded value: 75 mL
